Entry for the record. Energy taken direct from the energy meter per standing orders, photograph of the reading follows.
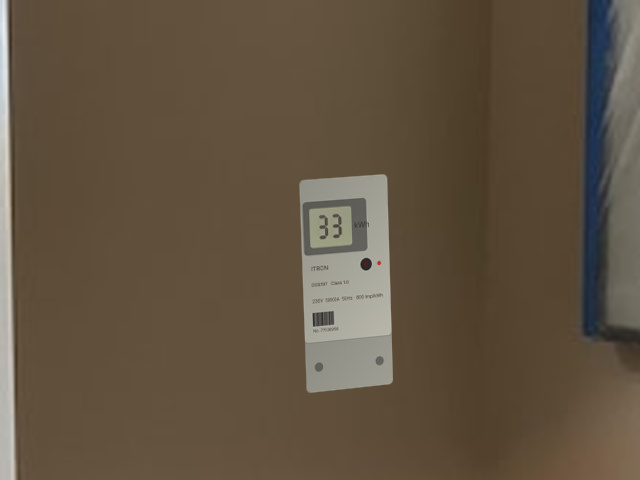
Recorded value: 33 kWh
